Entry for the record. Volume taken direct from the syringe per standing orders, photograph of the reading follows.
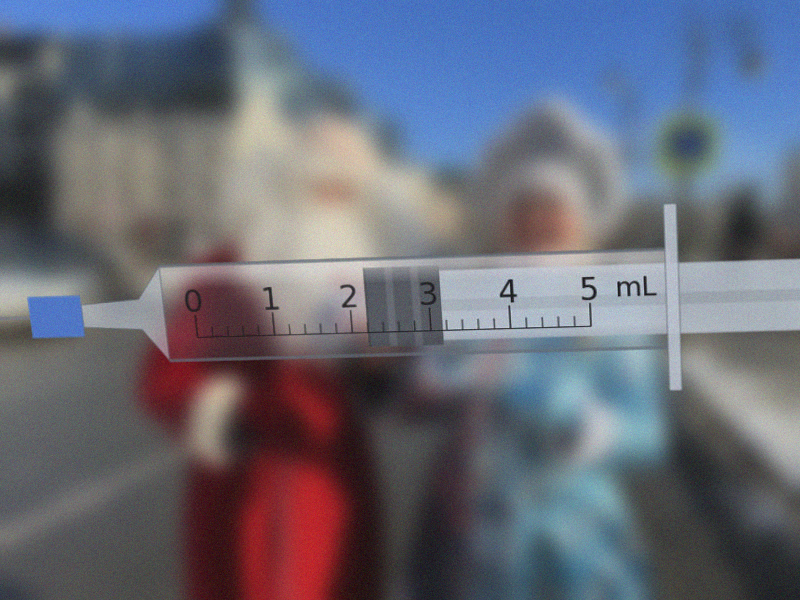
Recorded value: 2.2 mL
